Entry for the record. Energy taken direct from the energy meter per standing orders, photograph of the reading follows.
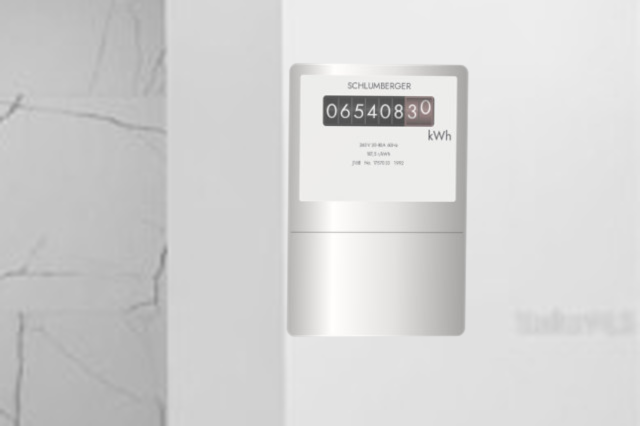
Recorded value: 65408.30 kWh
